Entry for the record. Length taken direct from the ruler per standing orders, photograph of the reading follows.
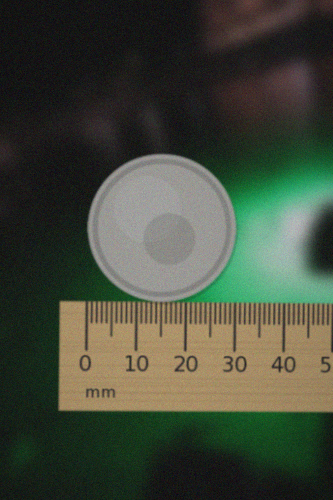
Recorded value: 30 mm
